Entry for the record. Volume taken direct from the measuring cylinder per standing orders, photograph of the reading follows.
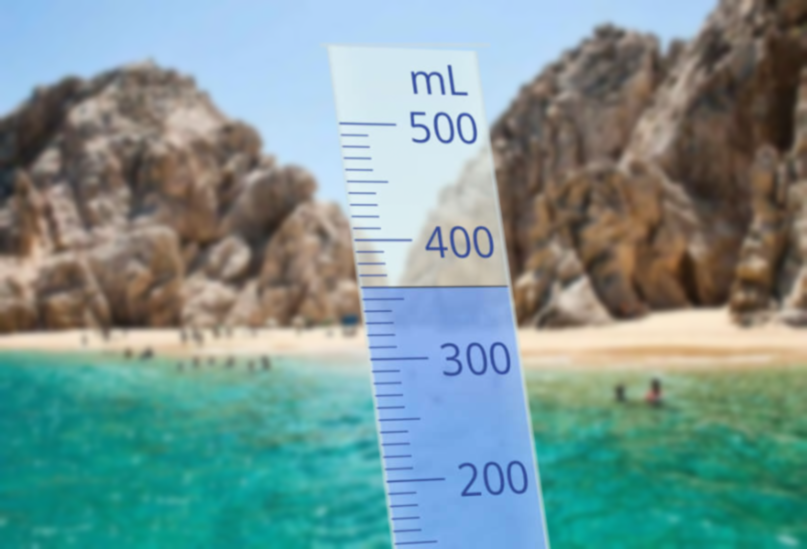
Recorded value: 360 mL
